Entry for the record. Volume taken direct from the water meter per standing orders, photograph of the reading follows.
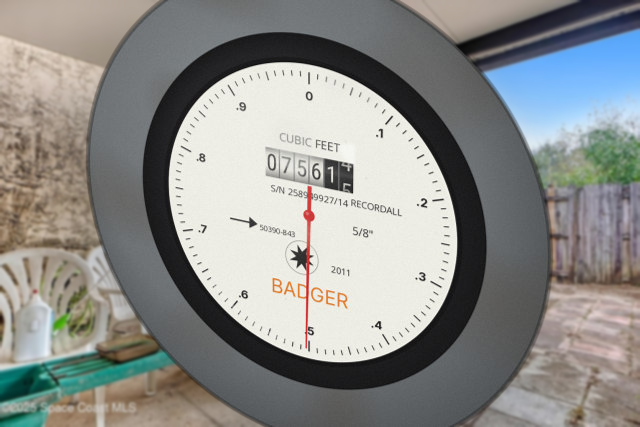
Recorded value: 75614.50 ft³
